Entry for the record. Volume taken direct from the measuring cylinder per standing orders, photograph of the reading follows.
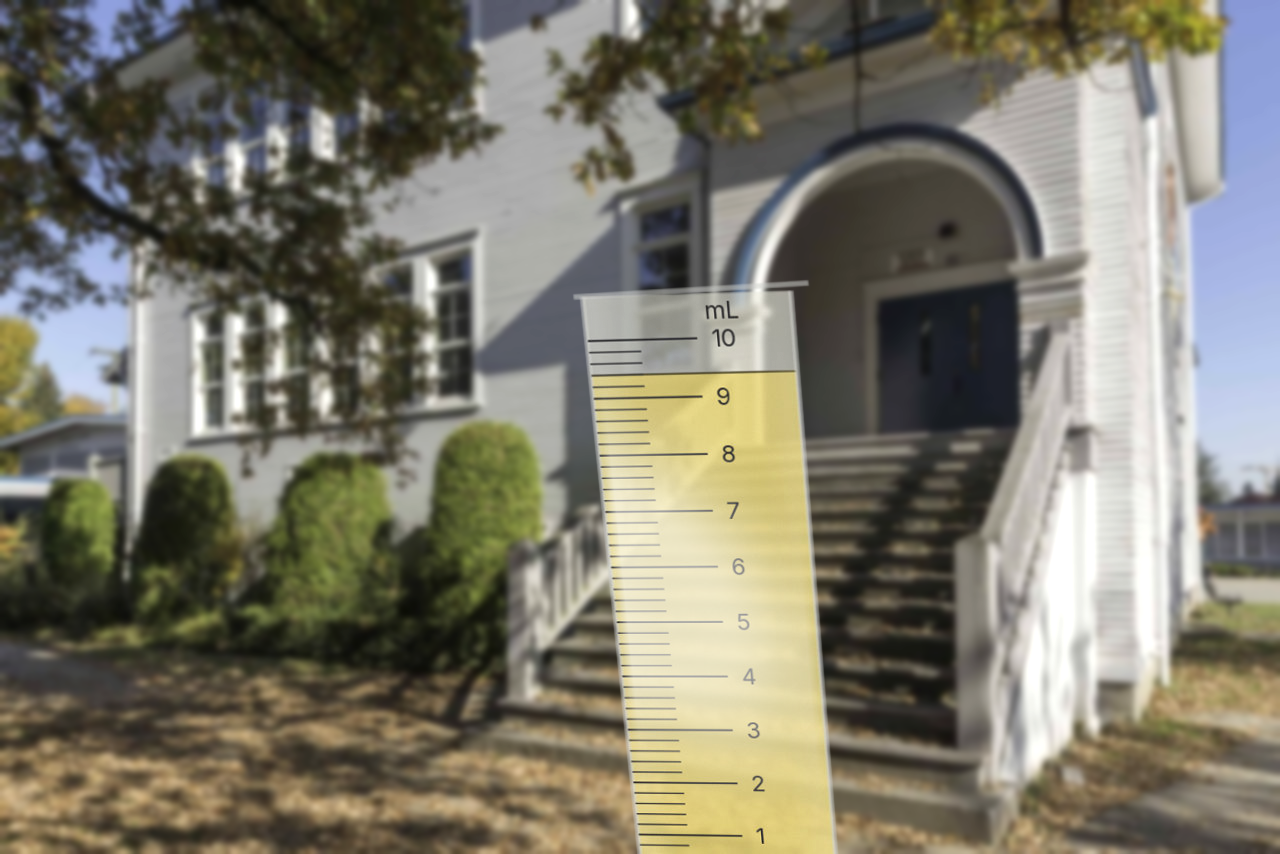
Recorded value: 9.4 mL
